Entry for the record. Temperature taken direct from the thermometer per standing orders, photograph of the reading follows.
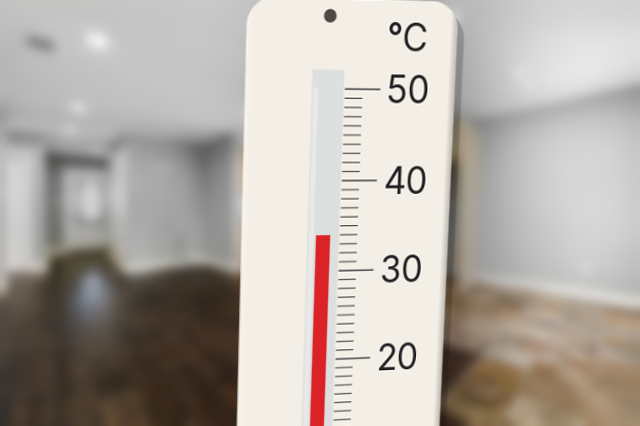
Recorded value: 34 °C
